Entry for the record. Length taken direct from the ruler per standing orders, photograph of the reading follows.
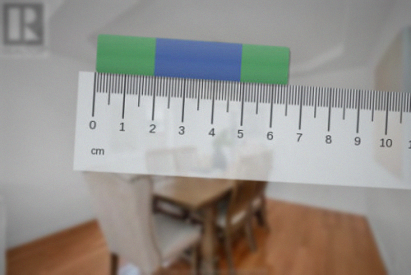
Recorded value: 6.5 cm
